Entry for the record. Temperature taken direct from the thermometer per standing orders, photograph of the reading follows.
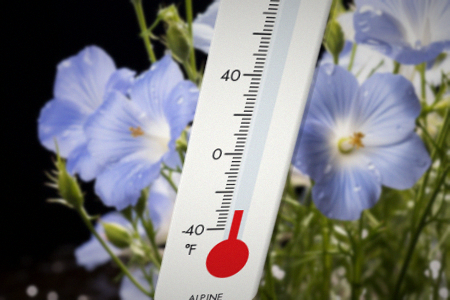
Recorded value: -30 °F
